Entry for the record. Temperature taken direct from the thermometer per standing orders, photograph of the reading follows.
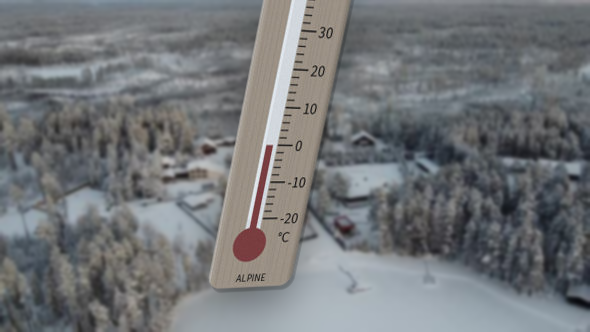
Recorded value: 0 °C
